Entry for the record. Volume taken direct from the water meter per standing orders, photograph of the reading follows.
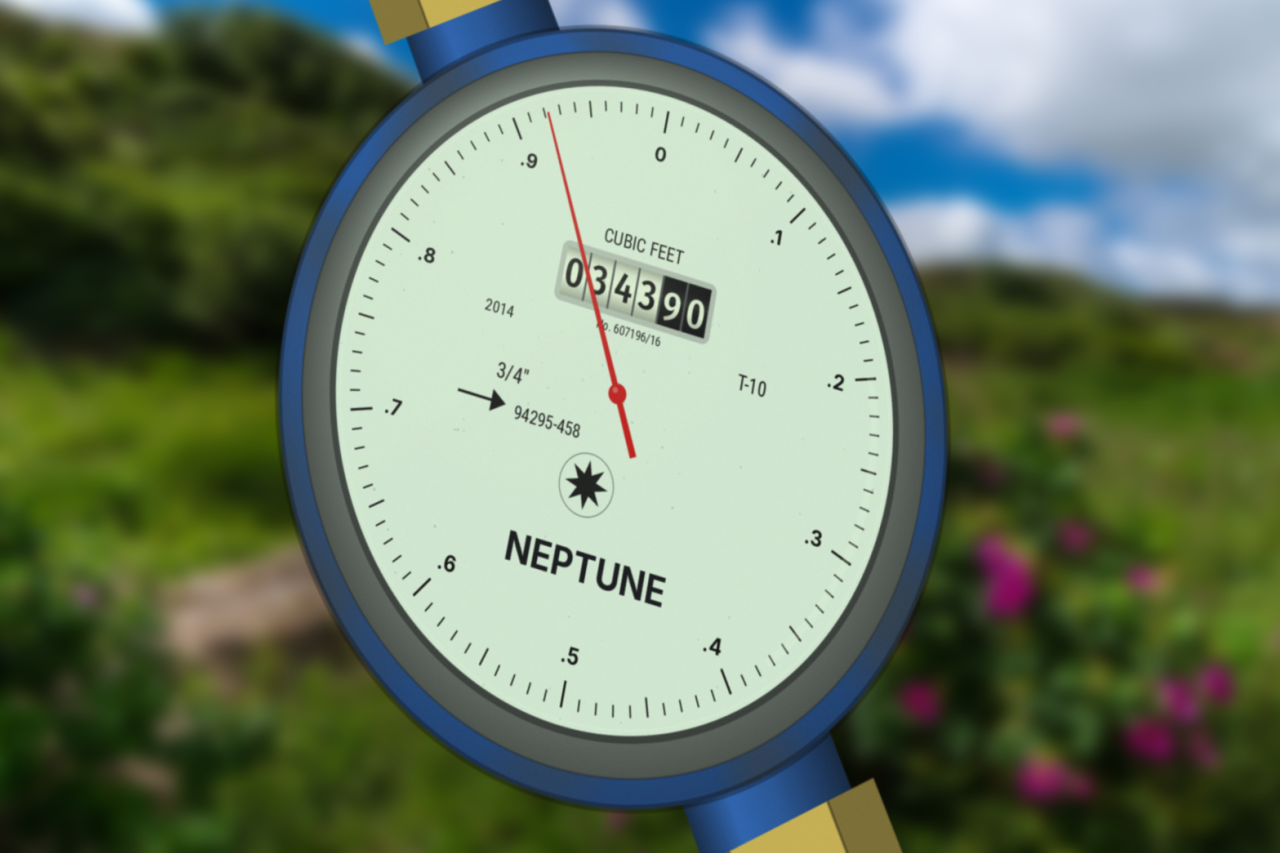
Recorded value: 34389.92 ft³
